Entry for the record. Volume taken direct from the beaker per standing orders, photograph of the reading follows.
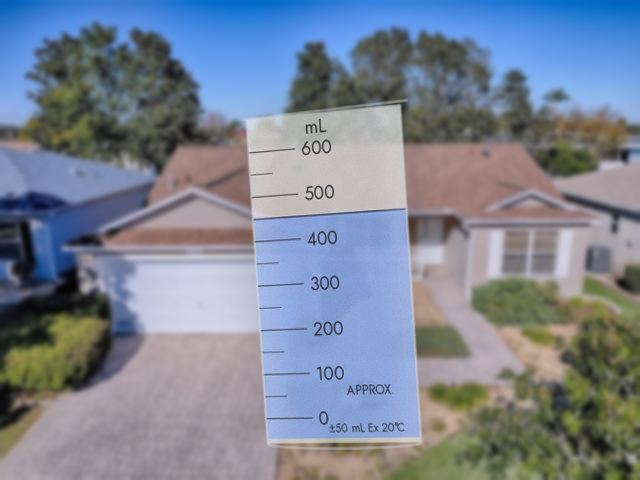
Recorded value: 450 mL
